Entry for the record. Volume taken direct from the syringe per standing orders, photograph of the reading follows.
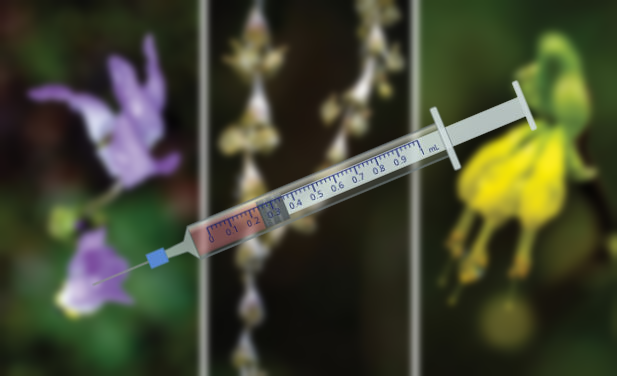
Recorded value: 0.24 mL
